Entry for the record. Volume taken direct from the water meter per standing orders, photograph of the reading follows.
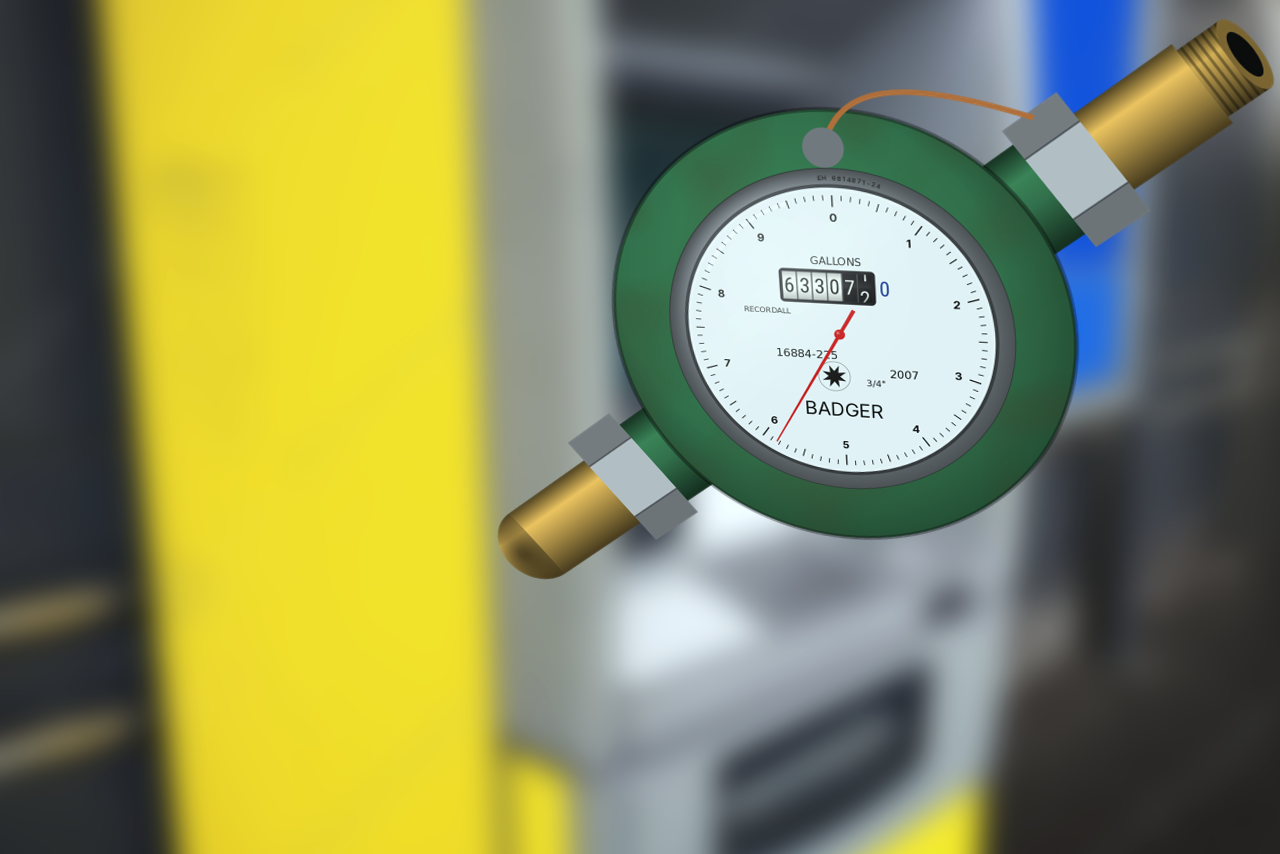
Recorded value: 6330715.8 gal
